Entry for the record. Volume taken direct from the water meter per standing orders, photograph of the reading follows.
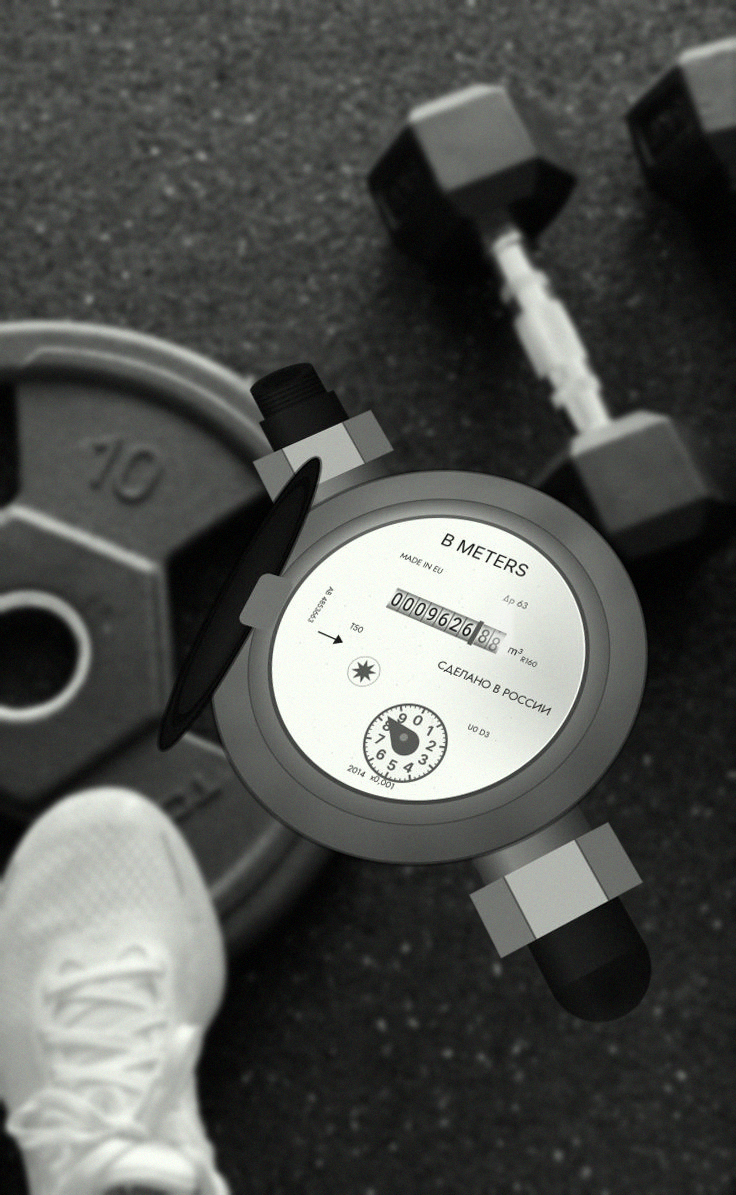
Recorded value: 9626.878 m³
